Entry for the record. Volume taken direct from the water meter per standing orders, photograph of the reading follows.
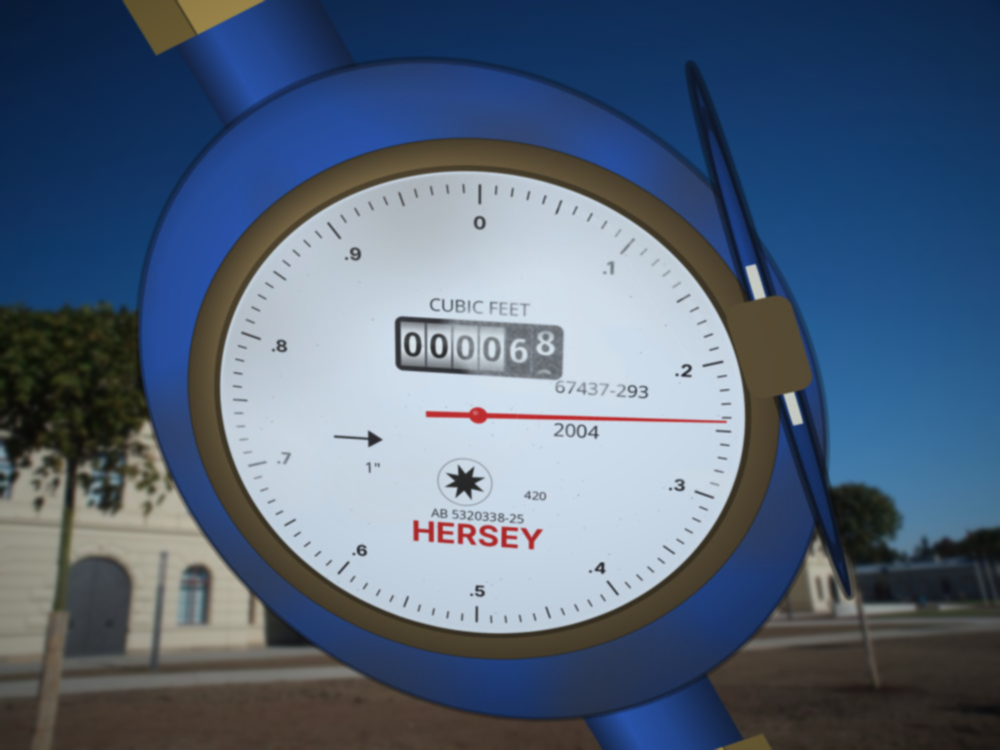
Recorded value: 68.24 ft³
